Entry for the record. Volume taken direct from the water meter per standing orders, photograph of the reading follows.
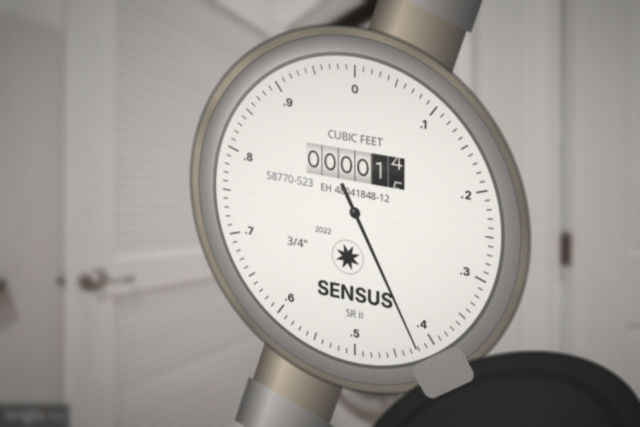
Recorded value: 14.42 ft³
